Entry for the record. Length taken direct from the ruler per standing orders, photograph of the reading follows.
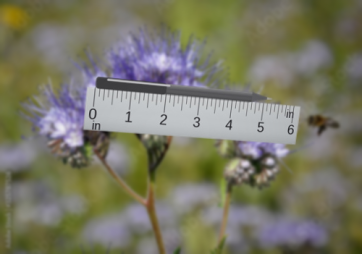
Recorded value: 5.25 in
